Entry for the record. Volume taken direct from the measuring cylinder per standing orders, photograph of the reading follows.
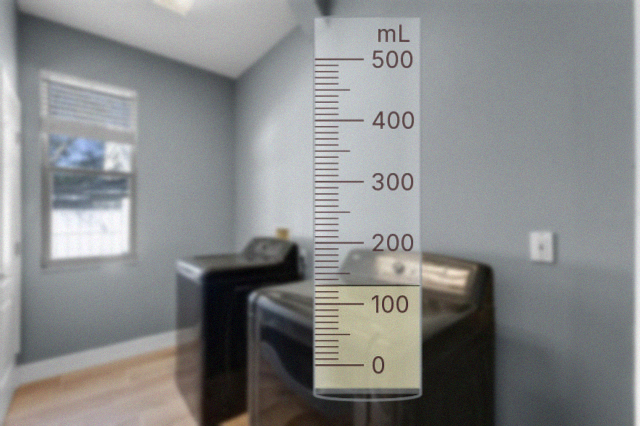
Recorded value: 130 mL
